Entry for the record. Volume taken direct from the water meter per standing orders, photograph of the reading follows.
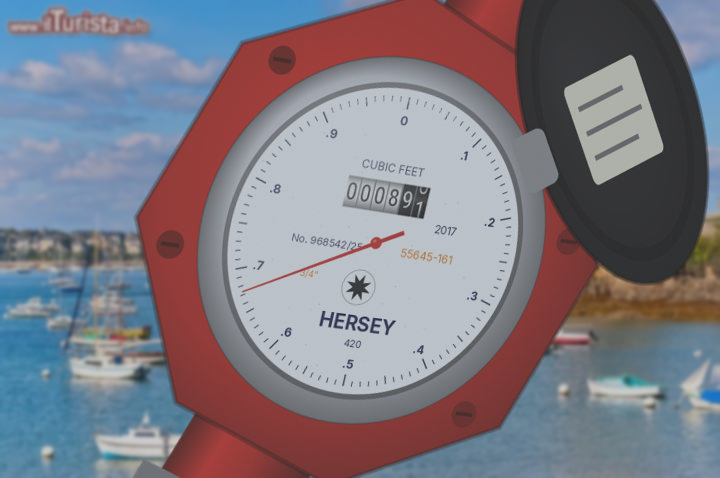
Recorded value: 890.67 ft³
